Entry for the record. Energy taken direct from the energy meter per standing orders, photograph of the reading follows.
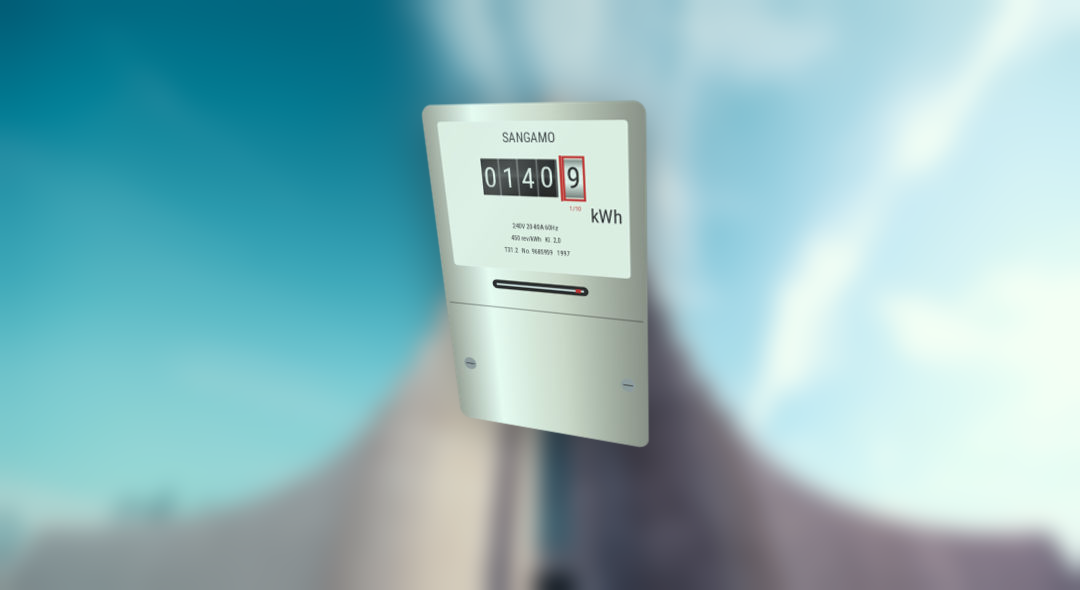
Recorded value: 140.9 kWh
